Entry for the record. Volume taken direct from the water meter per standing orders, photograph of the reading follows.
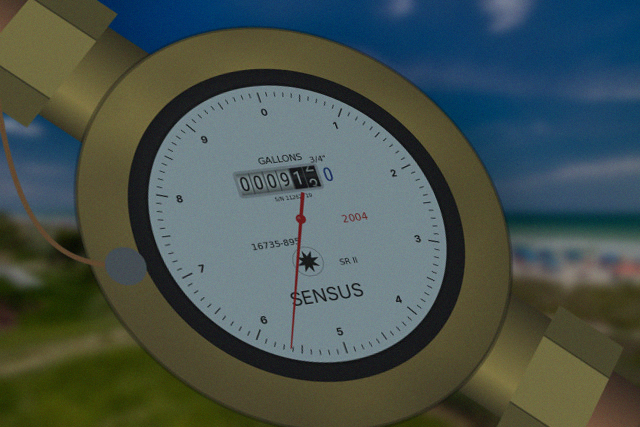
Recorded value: 9125.6 gal
